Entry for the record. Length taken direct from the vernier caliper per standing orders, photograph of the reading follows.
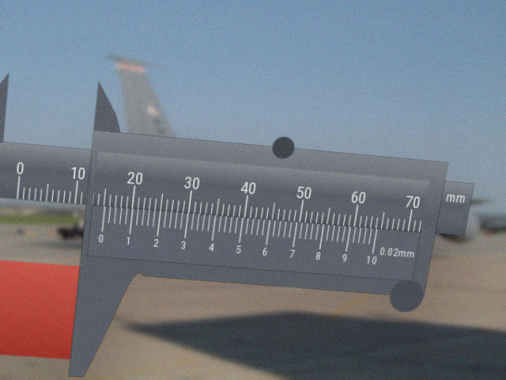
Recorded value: 15.2 mm
